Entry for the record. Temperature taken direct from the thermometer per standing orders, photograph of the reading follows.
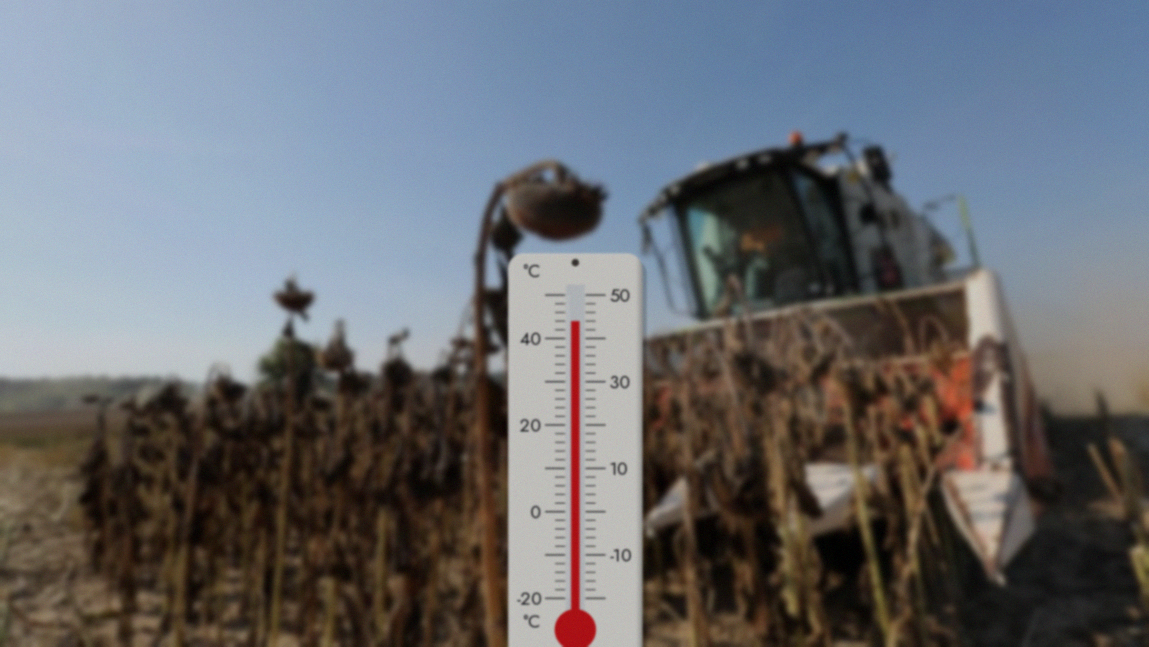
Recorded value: 44 °C
